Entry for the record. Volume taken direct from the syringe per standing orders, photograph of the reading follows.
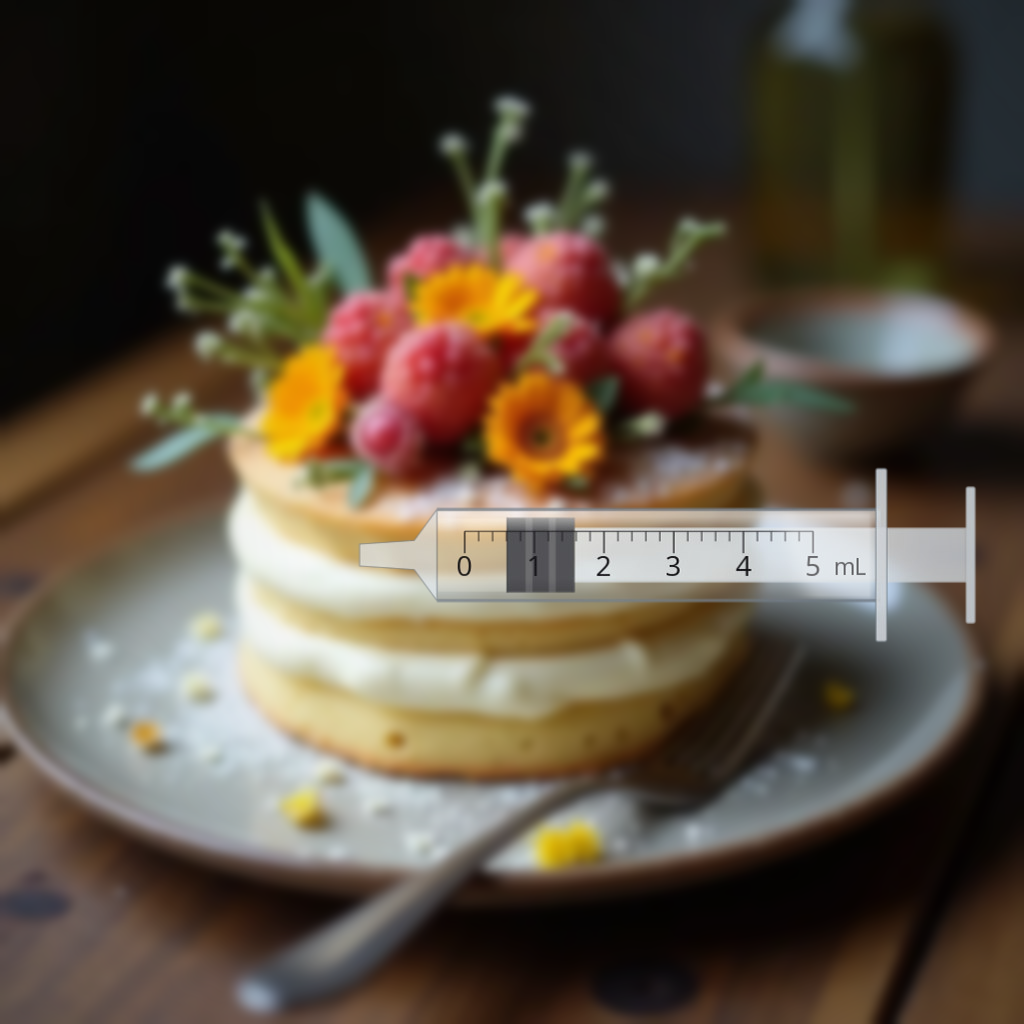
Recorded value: 0.6 mL
